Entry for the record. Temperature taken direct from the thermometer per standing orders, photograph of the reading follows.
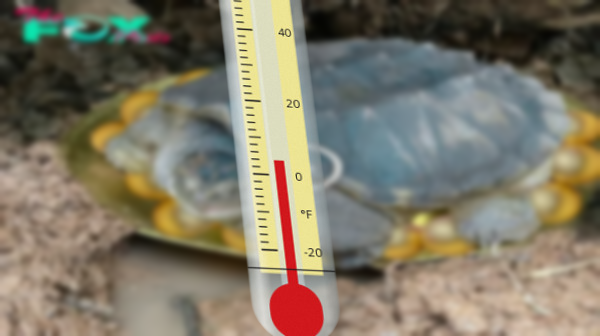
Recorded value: 4 °F
